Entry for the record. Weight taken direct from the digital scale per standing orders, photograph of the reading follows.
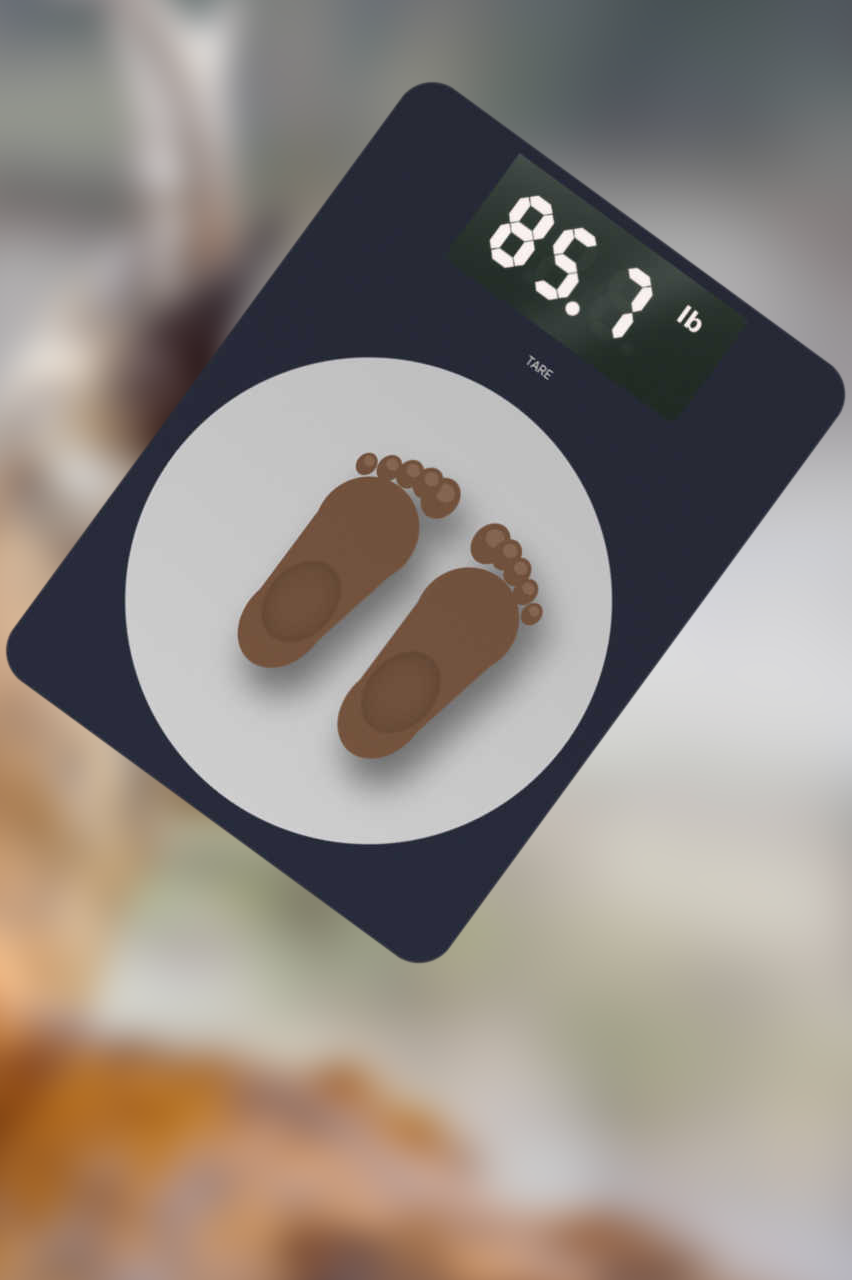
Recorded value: 85.7 lb
